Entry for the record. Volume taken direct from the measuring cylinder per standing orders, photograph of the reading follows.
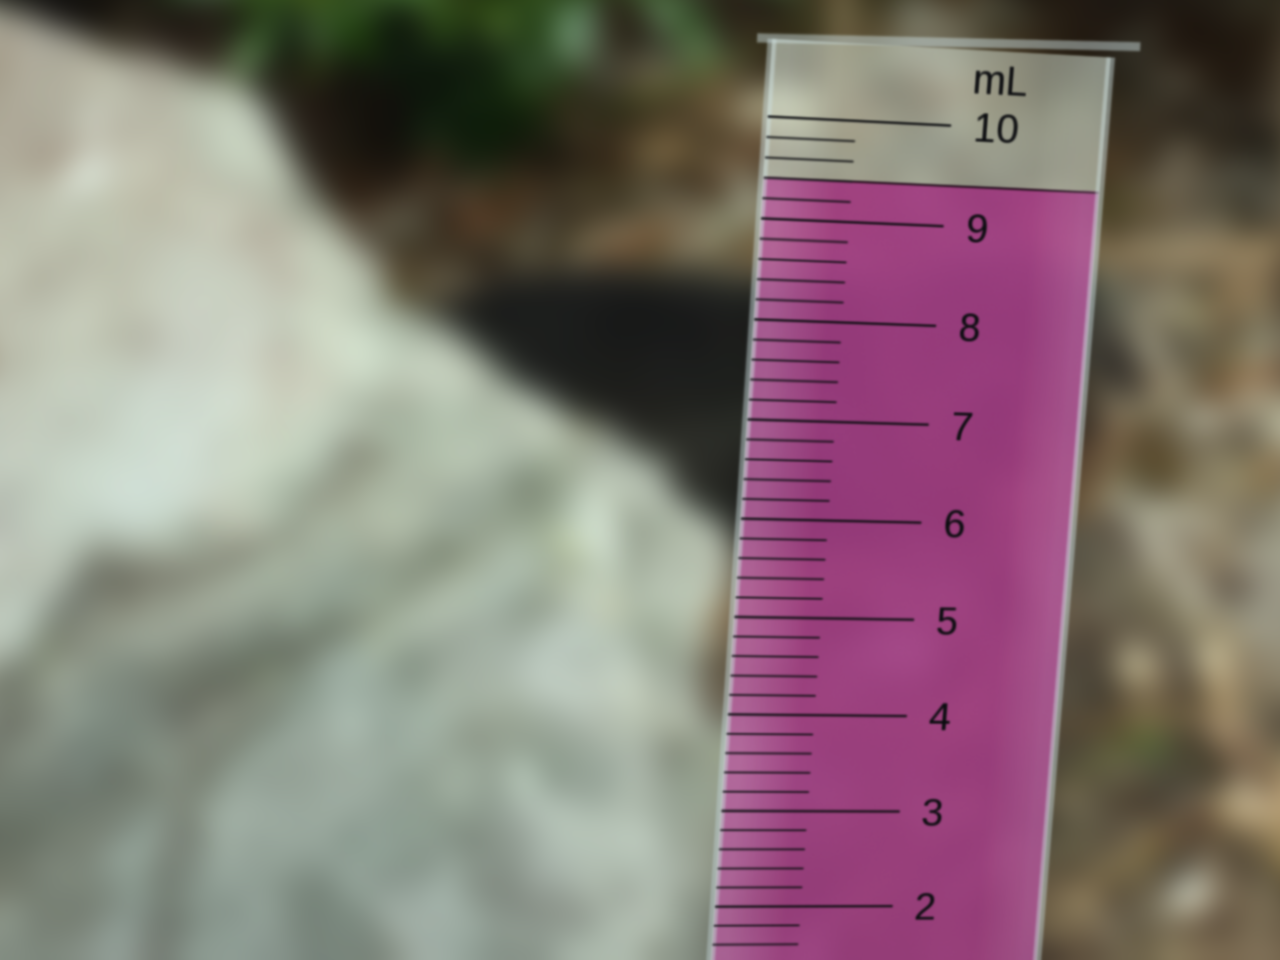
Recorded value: 9.4 mL
